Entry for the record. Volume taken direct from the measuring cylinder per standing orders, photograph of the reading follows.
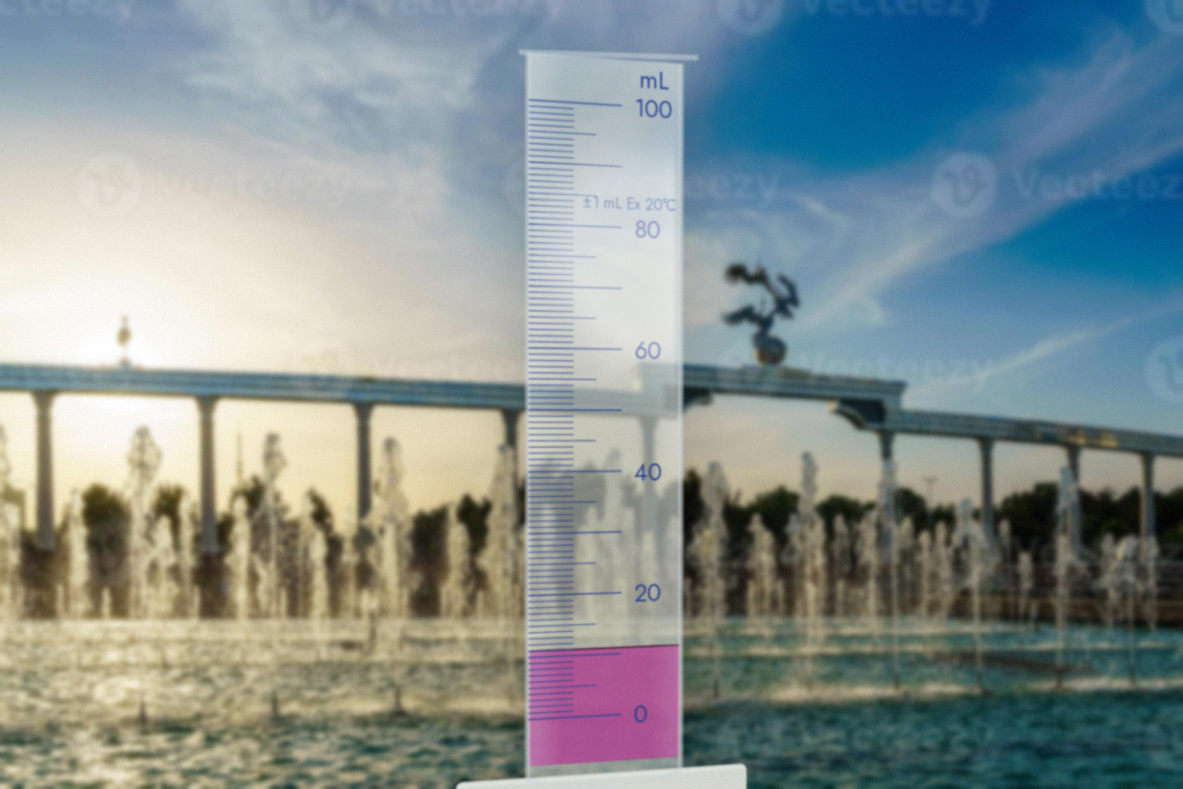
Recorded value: 11 mL
